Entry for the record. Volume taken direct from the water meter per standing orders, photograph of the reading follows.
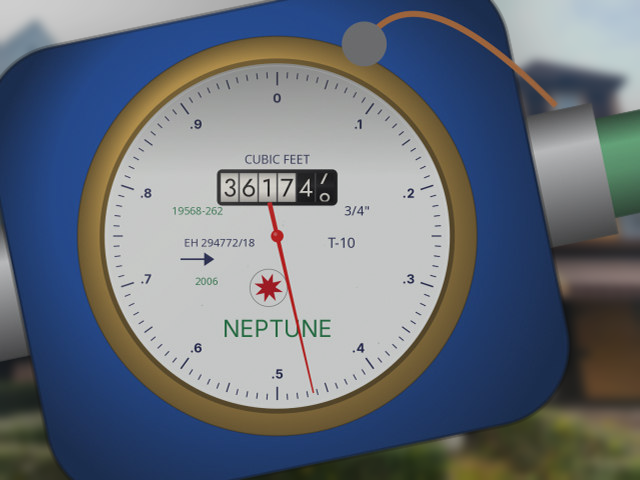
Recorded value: 361747.46 ft³
